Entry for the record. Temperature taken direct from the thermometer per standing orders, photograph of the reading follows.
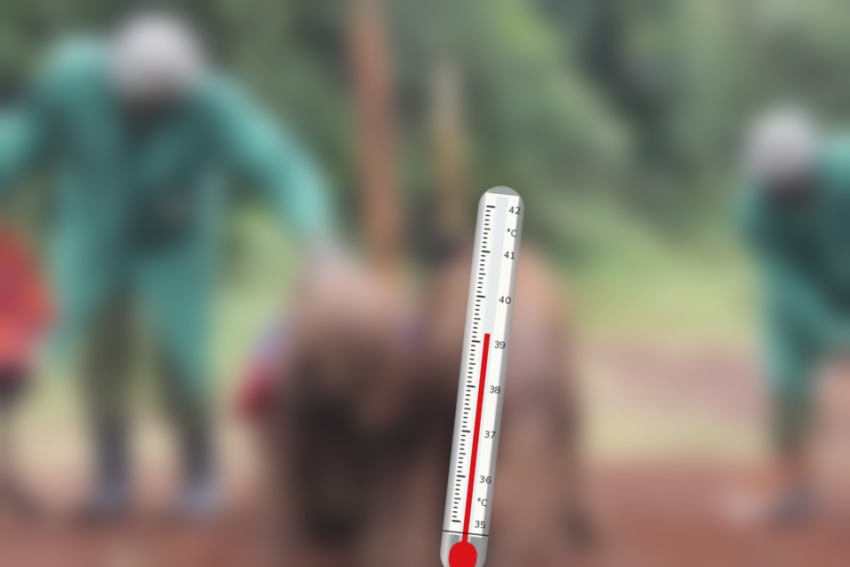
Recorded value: 39.2 °C
